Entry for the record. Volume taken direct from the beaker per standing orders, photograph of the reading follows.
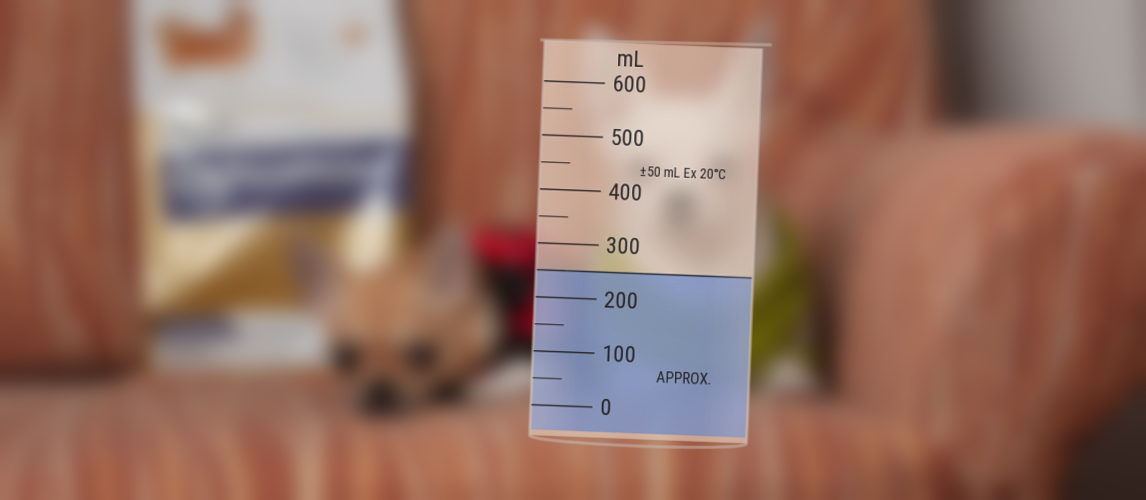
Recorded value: 250 mL
